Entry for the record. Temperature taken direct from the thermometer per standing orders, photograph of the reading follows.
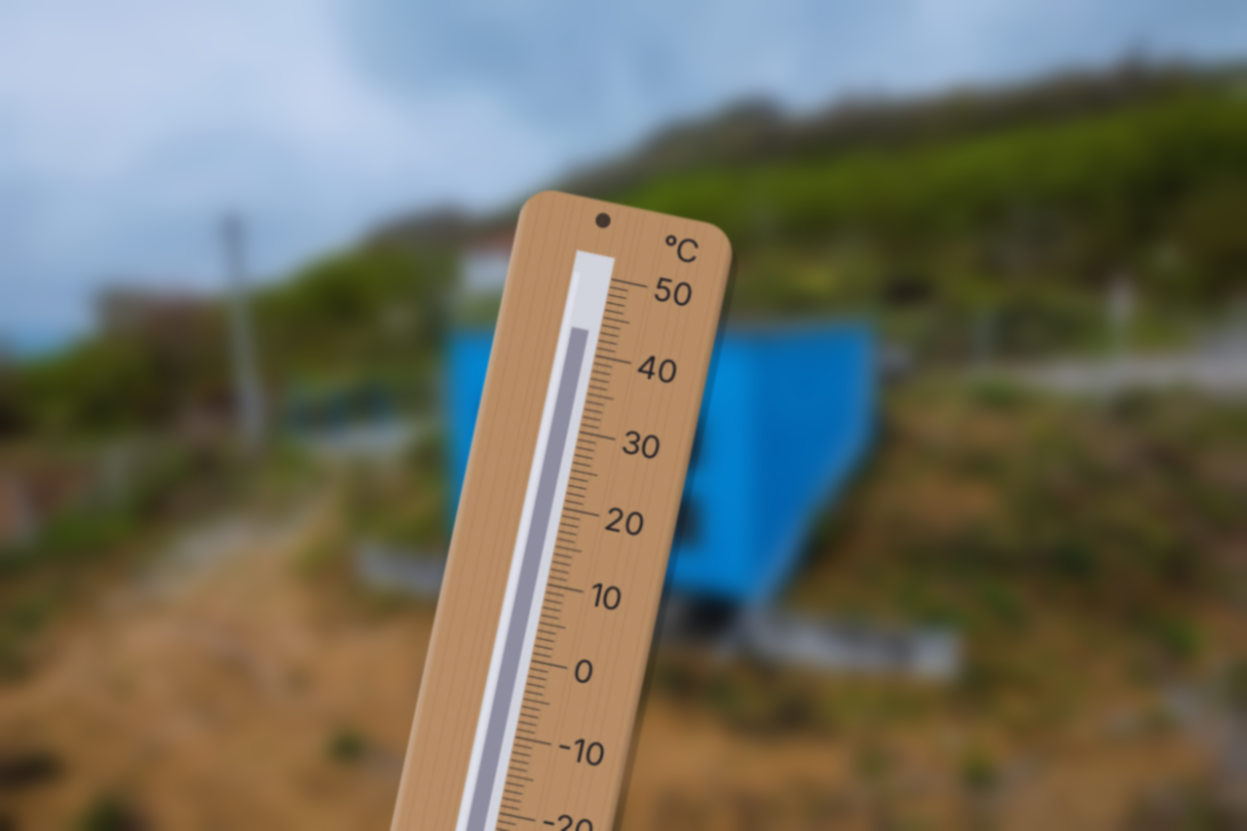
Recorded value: 43 °C
